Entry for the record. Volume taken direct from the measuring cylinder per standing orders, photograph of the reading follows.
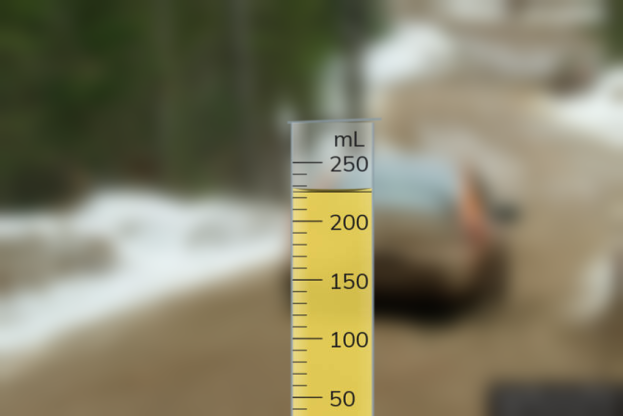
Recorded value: 225 mL
